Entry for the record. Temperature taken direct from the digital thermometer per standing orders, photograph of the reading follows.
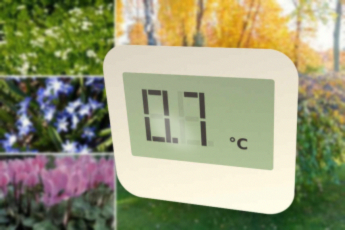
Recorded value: 0.7 °C
